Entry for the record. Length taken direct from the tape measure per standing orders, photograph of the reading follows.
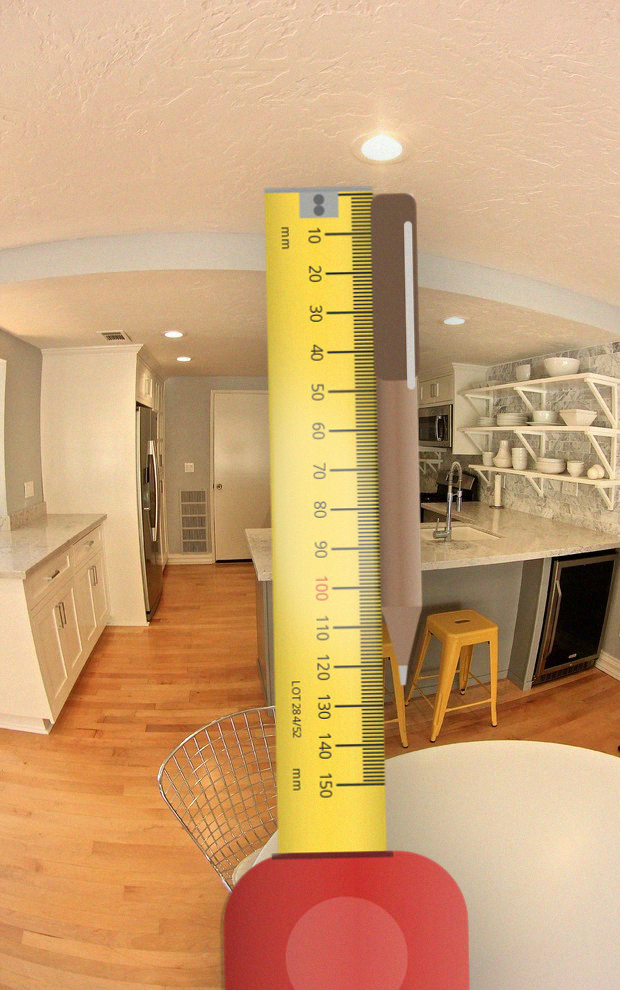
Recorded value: 125 mm
